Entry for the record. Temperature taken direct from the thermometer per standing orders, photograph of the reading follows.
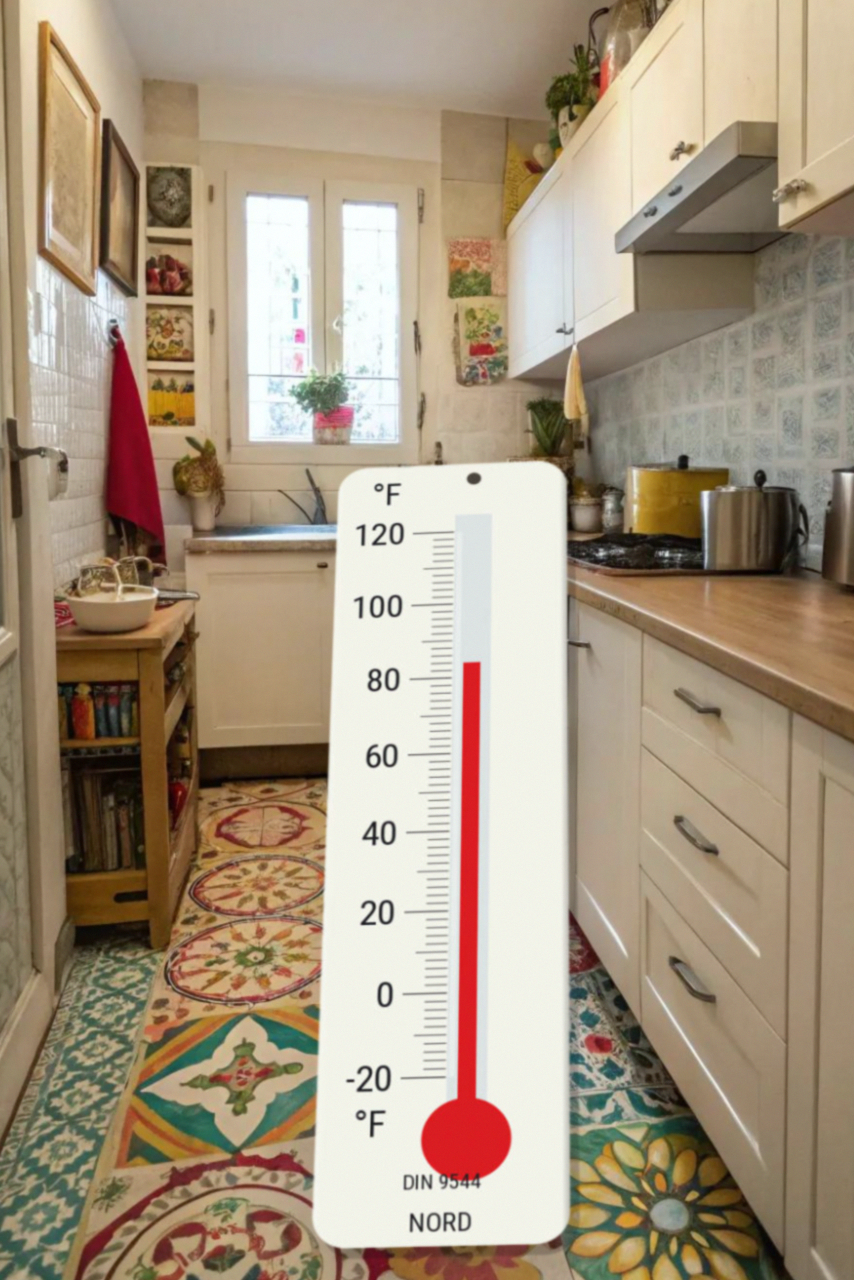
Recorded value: 84 °F
